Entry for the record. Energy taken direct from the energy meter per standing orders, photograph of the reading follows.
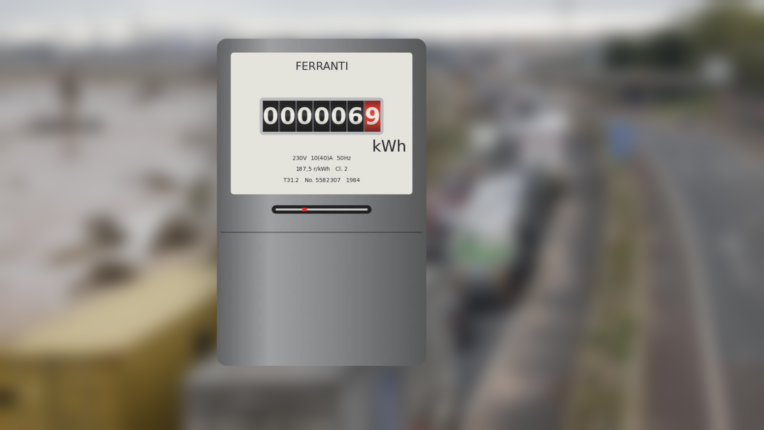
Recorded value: 6.9 kWh
